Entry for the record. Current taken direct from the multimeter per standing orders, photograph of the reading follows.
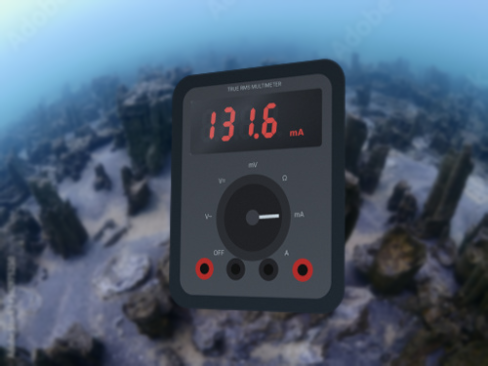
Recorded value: 131.6 mA
